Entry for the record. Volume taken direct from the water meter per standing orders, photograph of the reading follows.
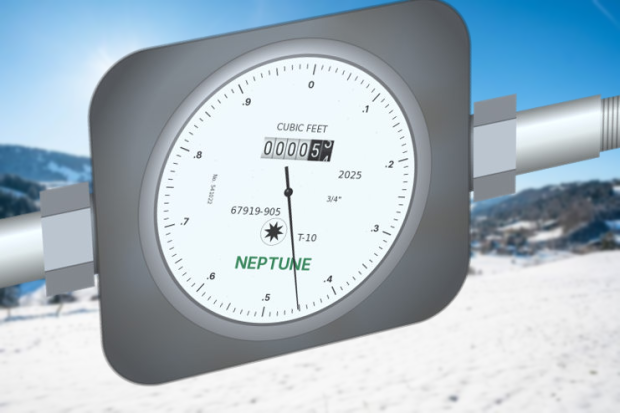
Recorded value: 53.45 ft³
